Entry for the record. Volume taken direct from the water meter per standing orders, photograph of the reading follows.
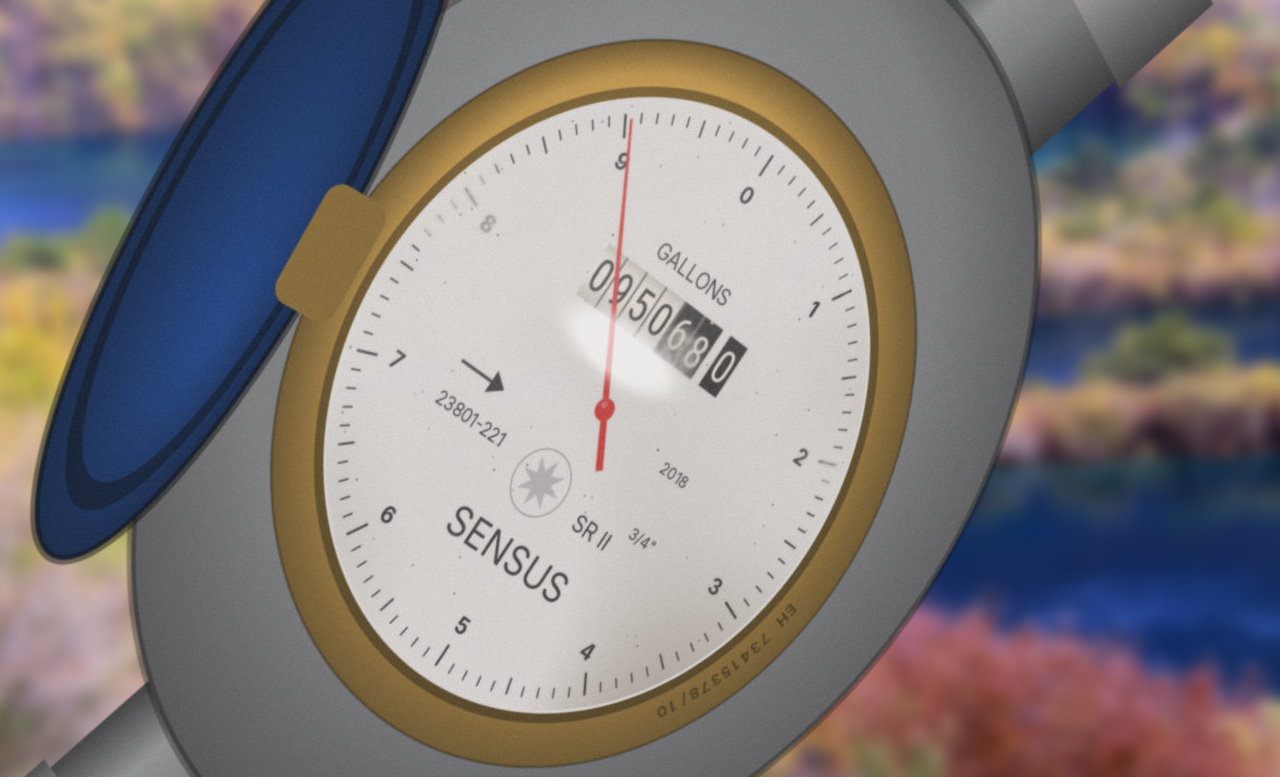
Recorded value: 950679.0 gal
